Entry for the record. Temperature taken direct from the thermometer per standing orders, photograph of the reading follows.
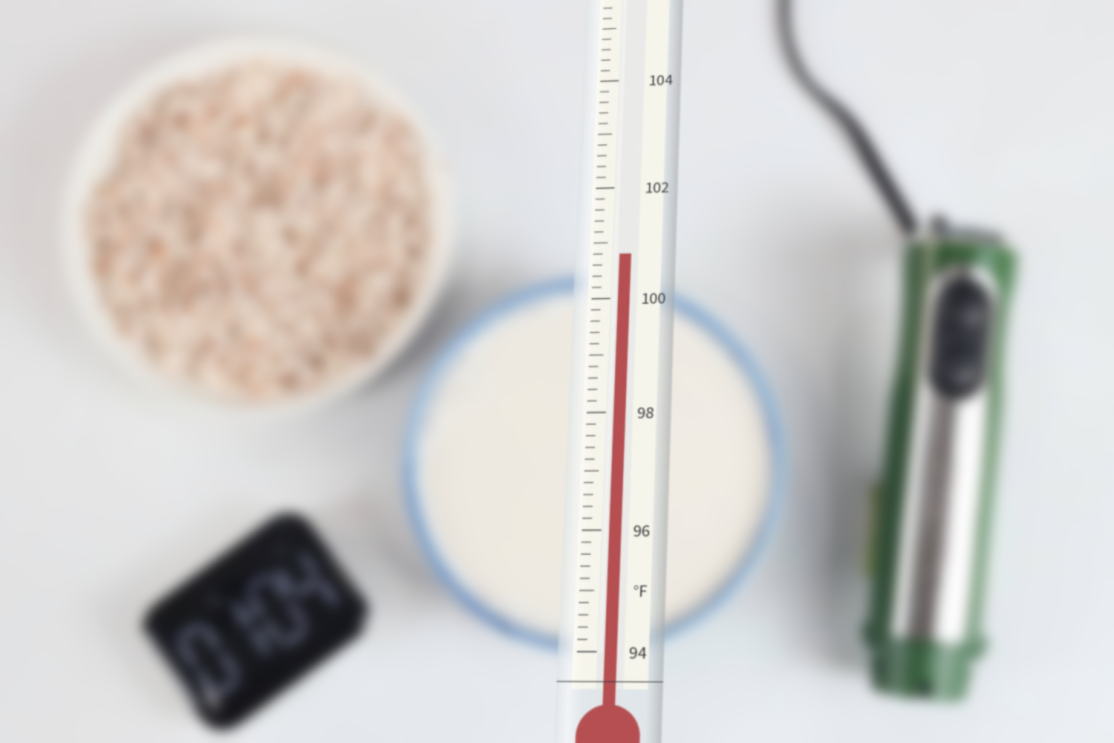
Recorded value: 100.8 °F
